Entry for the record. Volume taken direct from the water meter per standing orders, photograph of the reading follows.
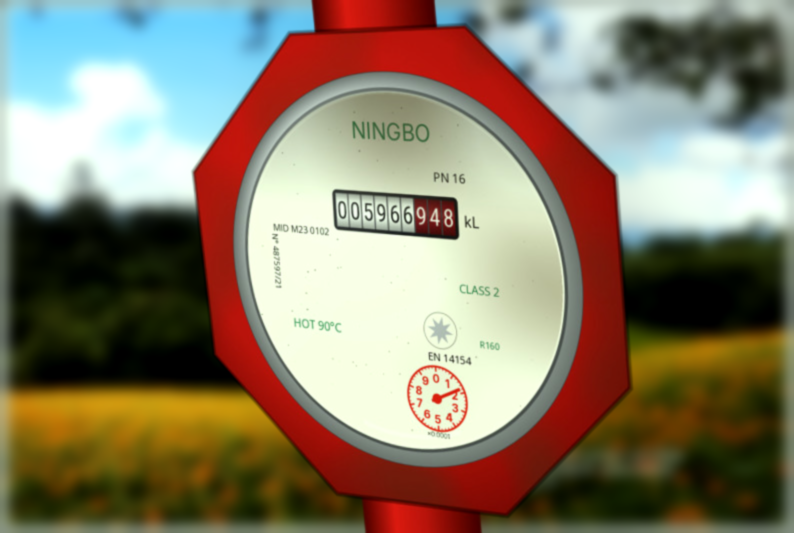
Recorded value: 5966.9481 kL
